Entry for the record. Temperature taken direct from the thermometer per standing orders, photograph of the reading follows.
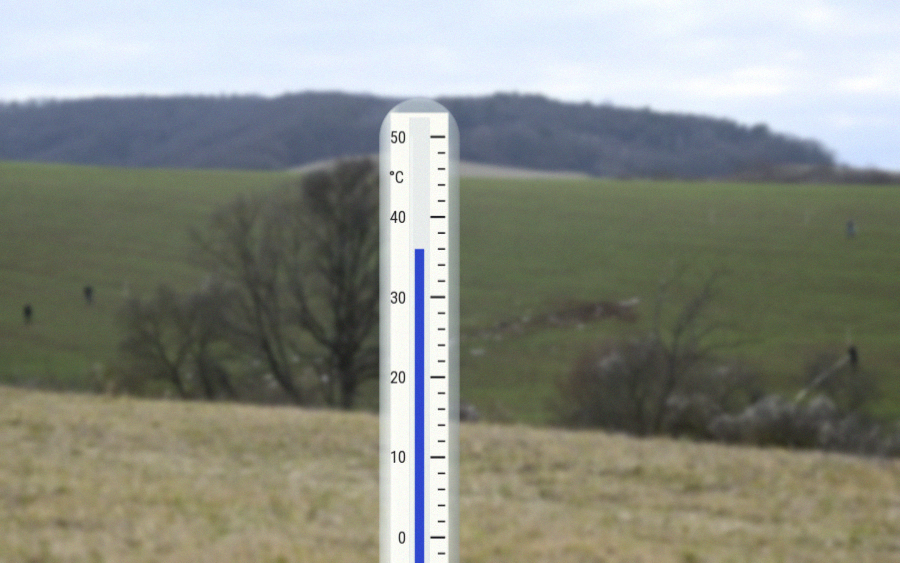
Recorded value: 36 °C
